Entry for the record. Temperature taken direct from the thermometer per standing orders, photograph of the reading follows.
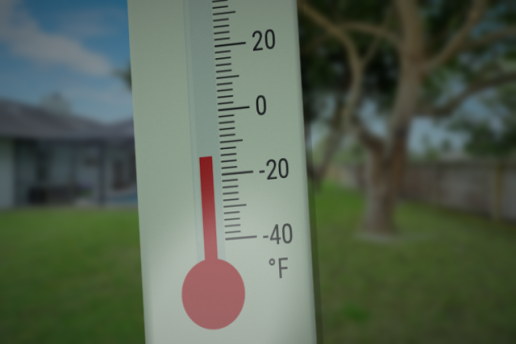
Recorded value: -14 °F
